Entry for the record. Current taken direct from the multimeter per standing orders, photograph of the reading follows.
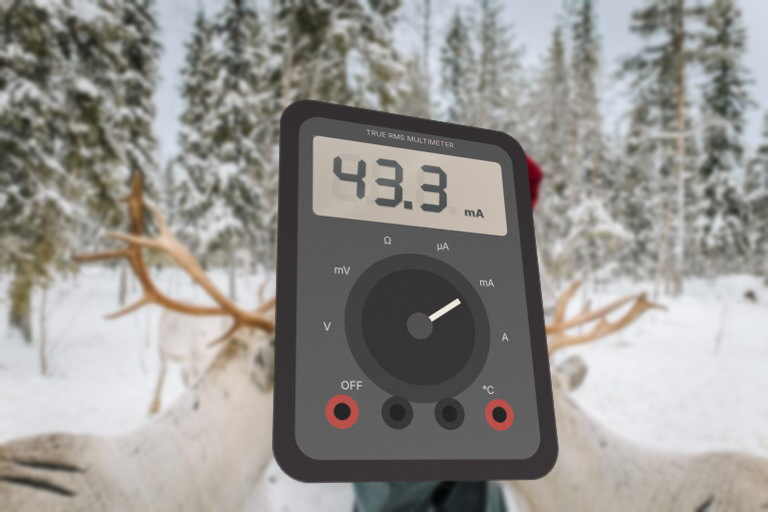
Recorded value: 43.3 mA
